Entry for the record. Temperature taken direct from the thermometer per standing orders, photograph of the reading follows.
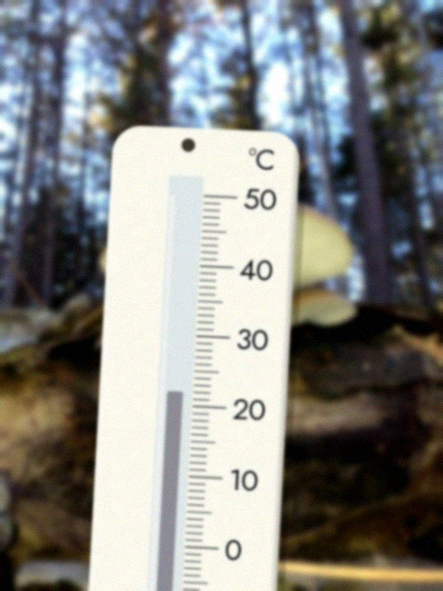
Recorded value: 22 °C
